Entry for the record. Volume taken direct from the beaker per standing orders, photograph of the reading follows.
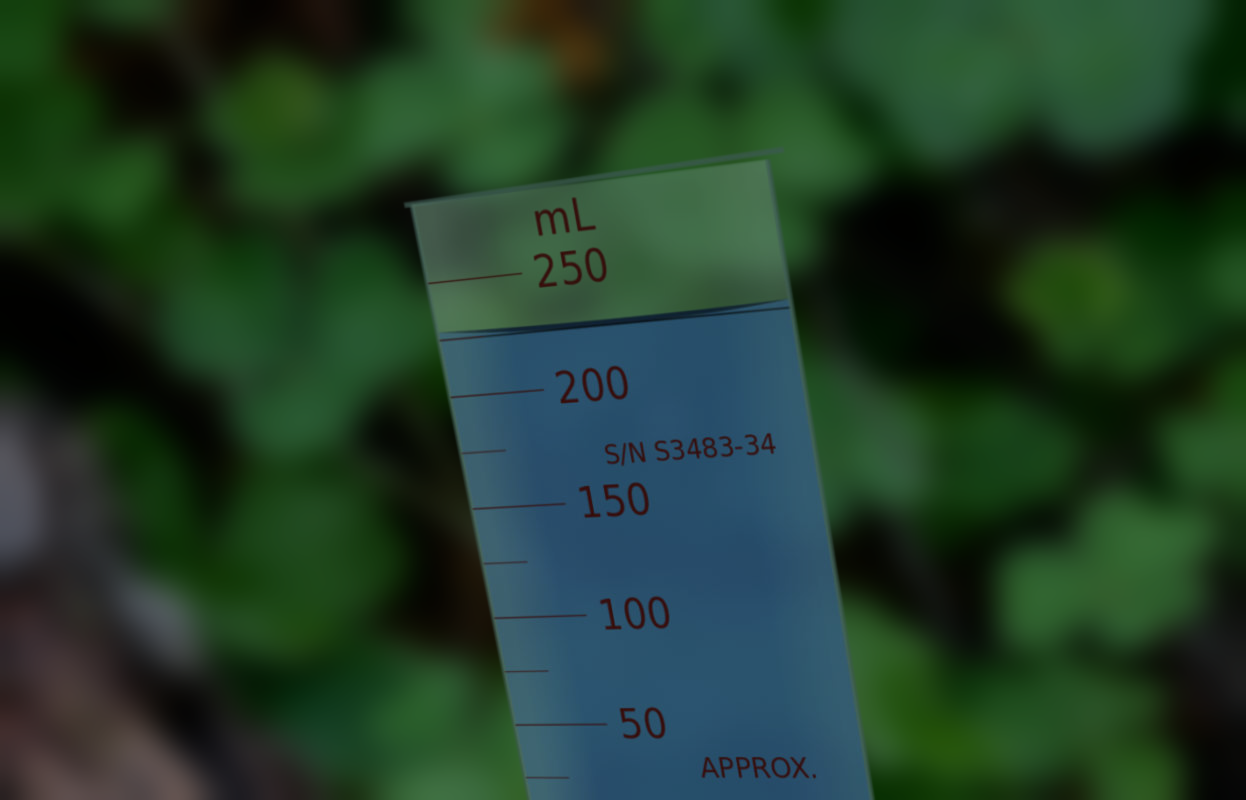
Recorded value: 225 mL
